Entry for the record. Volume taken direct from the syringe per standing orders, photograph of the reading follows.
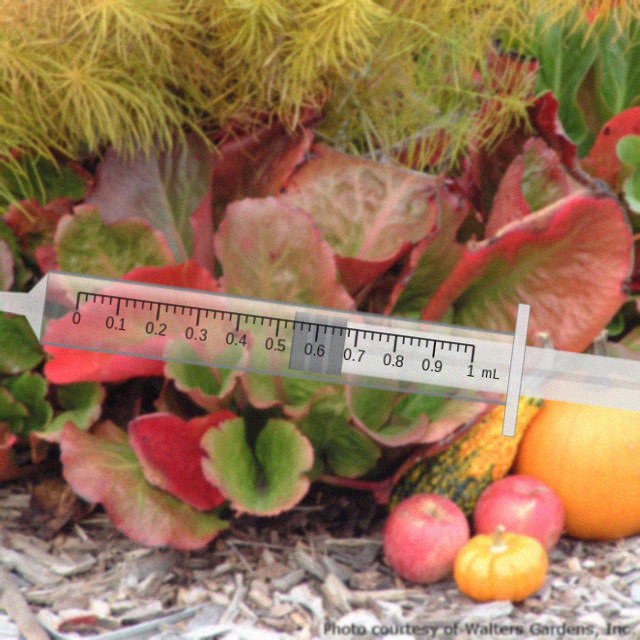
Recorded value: 0.54 mL
